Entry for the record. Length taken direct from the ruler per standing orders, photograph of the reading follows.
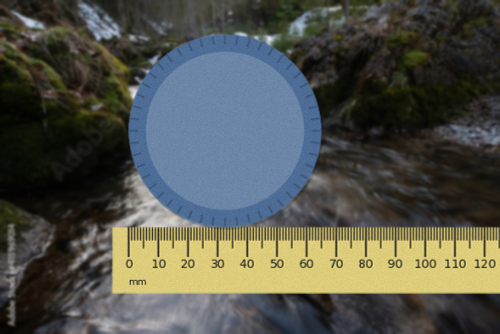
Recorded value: 65 mm
